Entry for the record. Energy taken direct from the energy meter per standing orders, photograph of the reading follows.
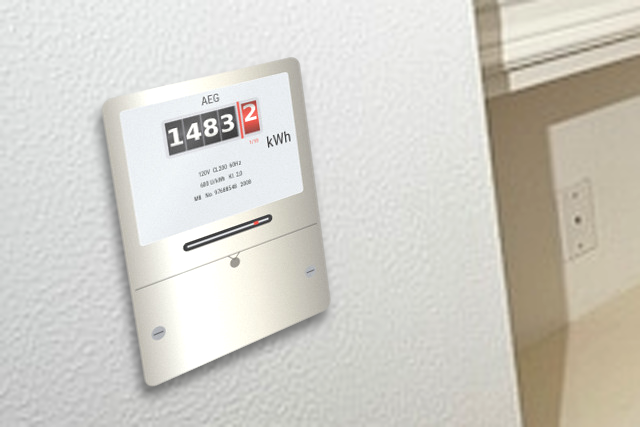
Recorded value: 1483.2 kWh
